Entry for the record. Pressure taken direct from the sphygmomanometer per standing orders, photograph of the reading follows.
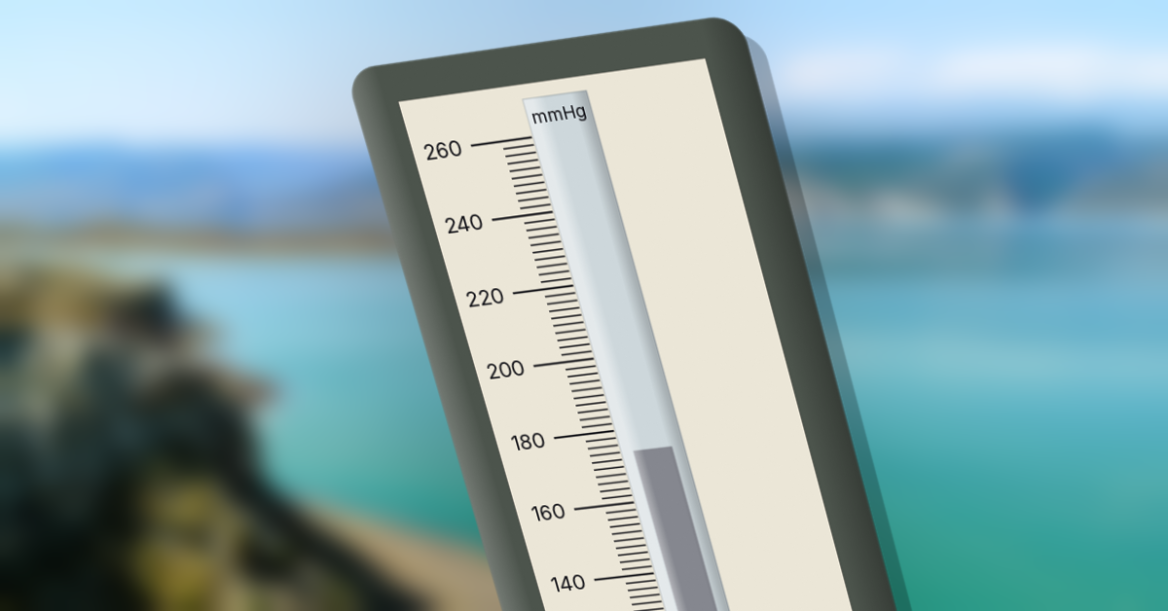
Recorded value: 174 mmHg
